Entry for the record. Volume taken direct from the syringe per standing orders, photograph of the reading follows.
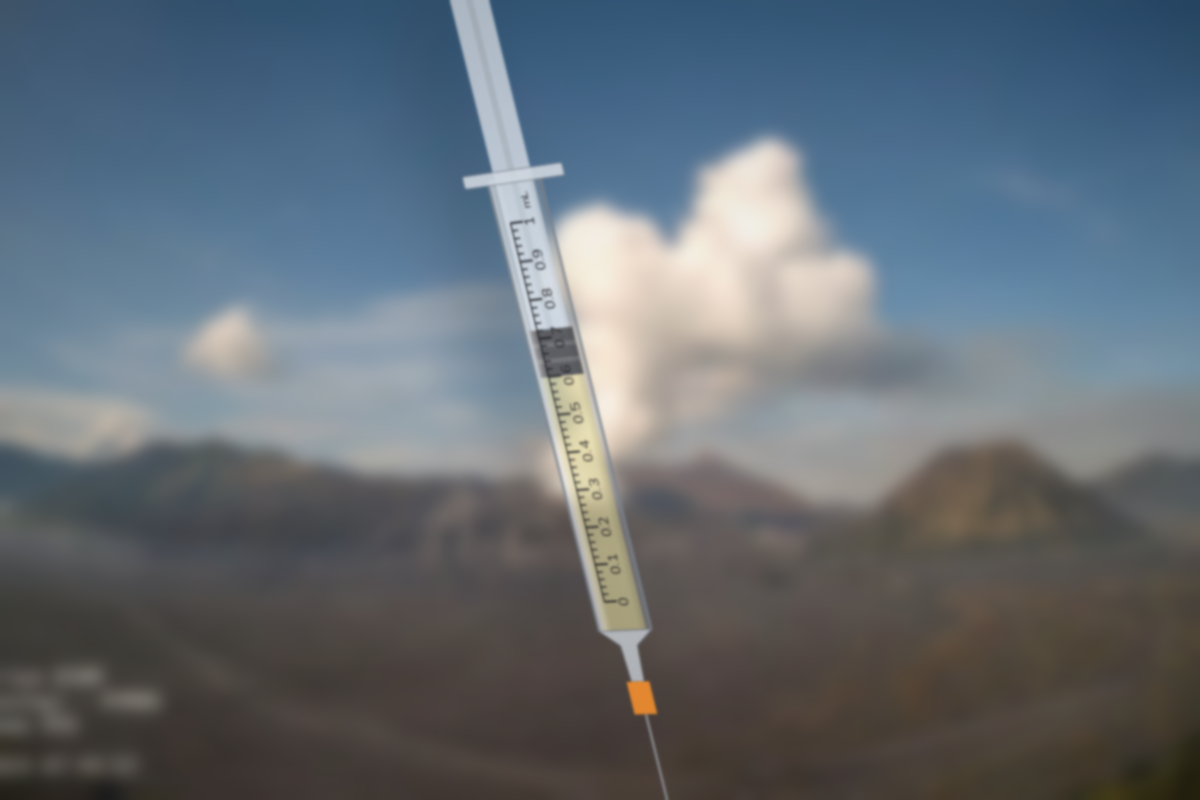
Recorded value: 0.6 mL
